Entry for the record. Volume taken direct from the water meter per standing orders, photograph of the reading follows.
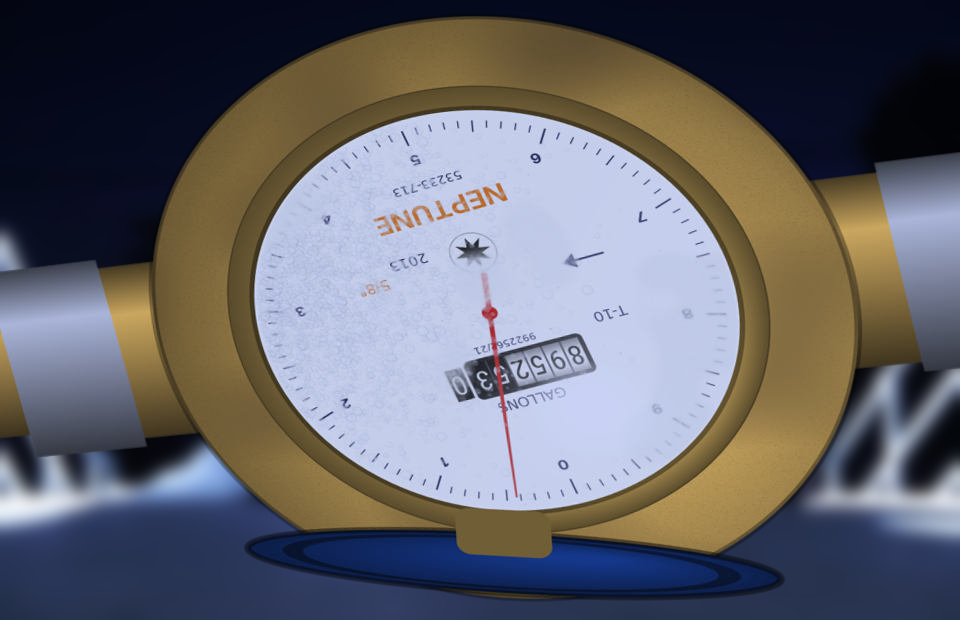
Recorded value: 8952530.4 gal
